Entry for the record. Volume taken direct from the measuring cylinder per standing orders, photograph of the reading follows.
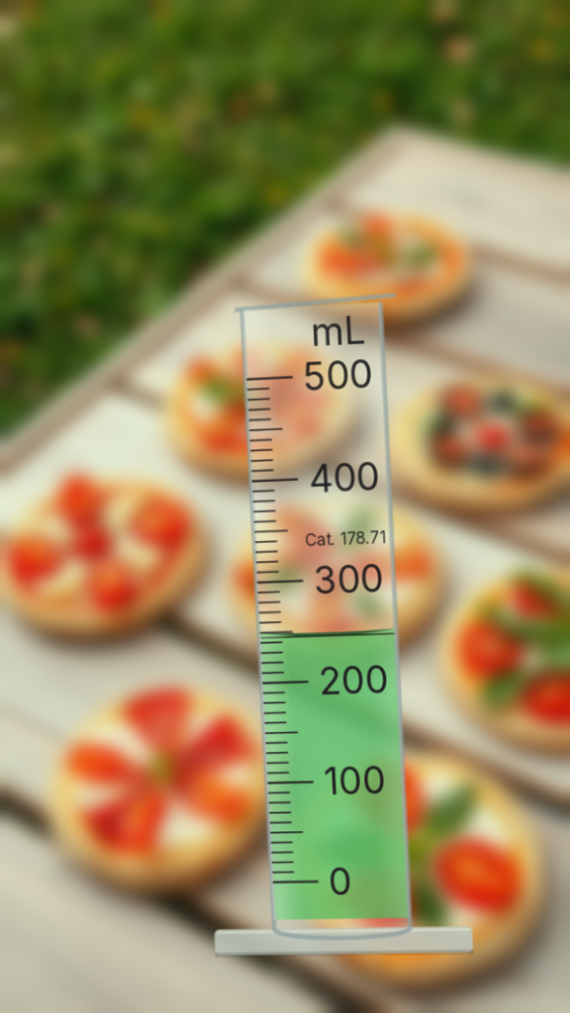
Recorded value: 245 mL
